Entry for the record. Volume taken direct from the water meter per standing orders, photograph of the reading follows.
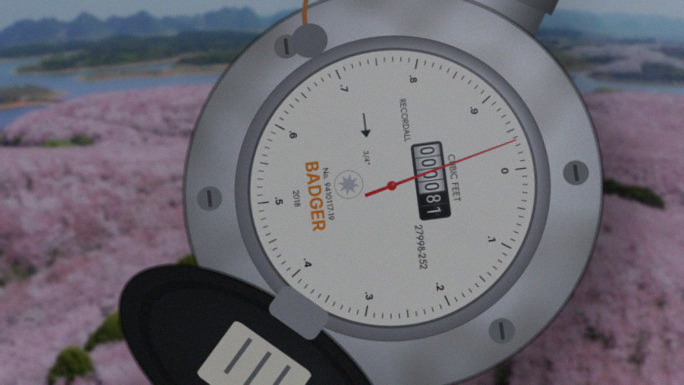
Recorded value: 80.96 ft³
